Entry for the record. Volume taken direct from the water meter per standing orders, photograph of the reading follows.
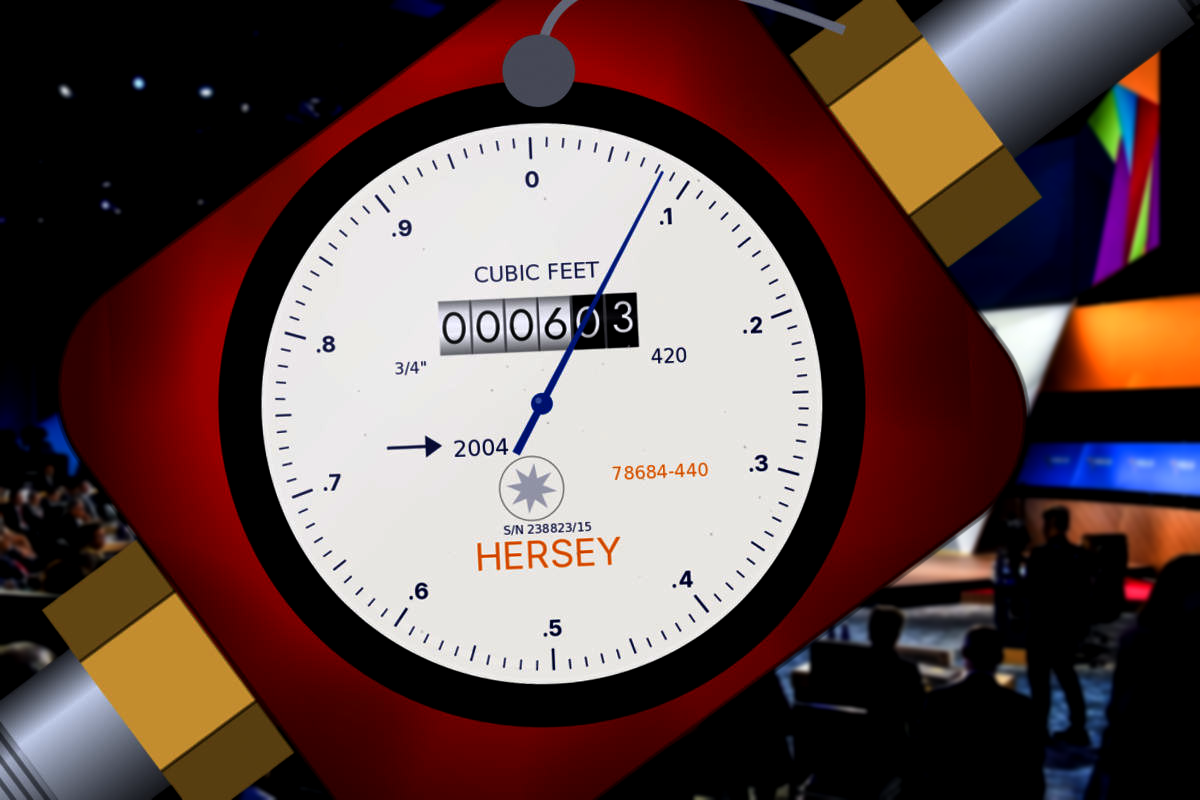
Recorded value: 603.08 ft³
